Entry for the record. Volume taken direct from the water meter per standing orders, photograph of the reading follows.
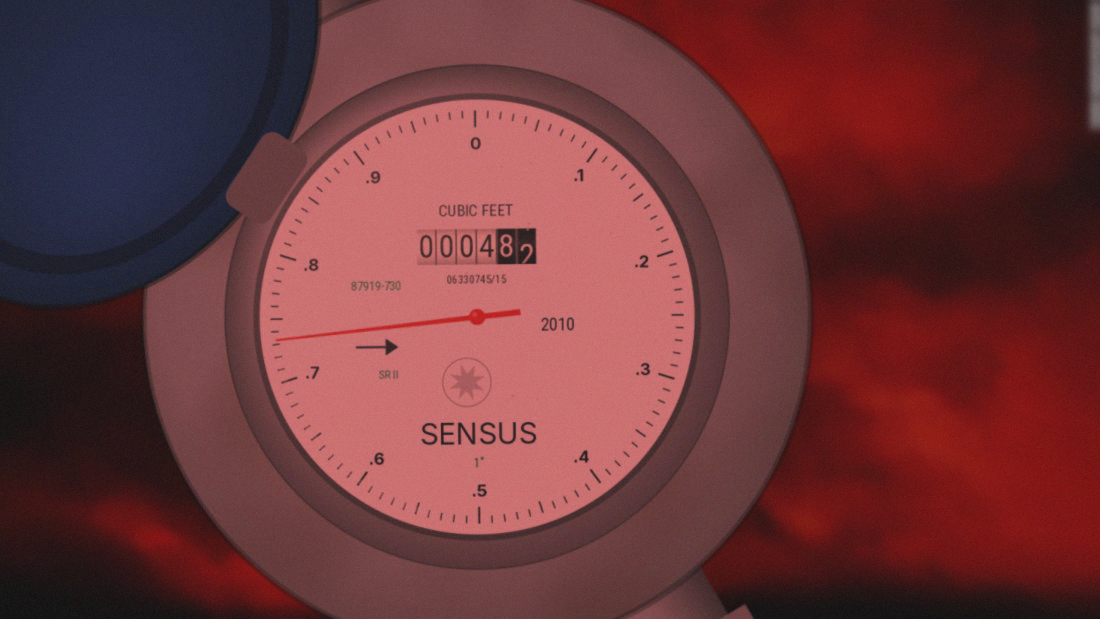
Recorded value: 481.73 ft³
